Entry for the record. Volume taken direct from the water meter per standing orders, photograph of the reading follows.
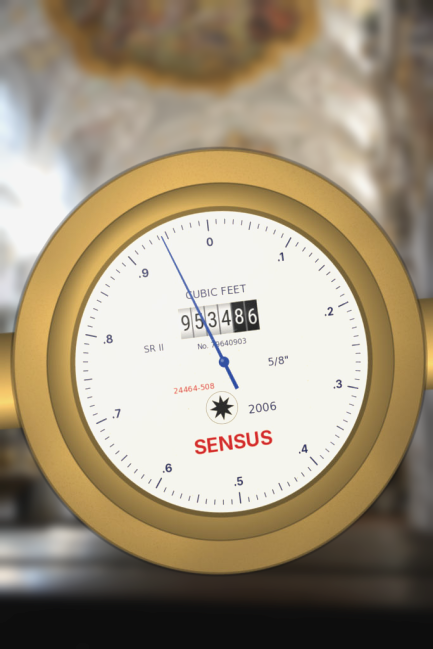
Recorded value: 953485.94 ft³
